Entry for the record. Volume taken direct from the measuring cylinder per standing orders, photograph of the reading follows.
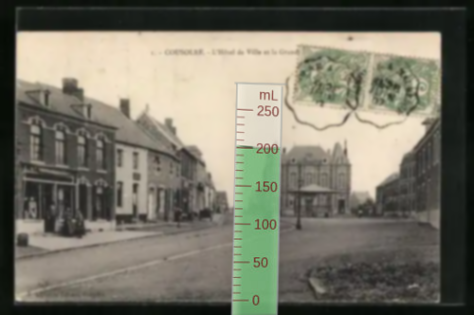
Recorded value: 200 mL
